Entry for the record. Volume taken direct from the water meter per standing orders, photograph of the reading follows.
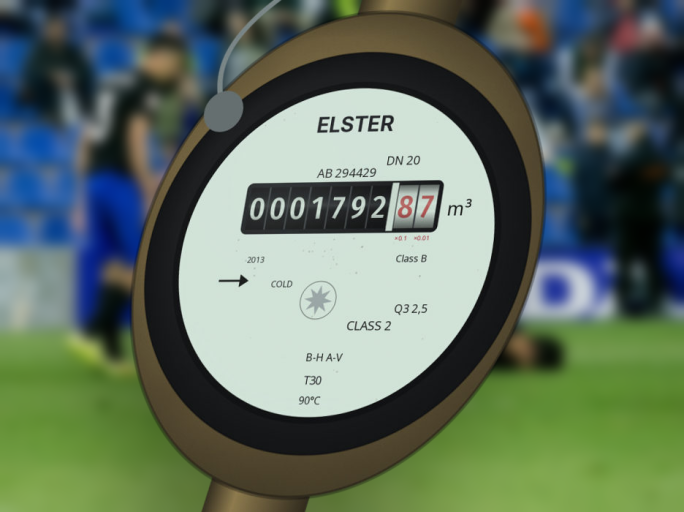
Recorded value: 1792.87 m³
